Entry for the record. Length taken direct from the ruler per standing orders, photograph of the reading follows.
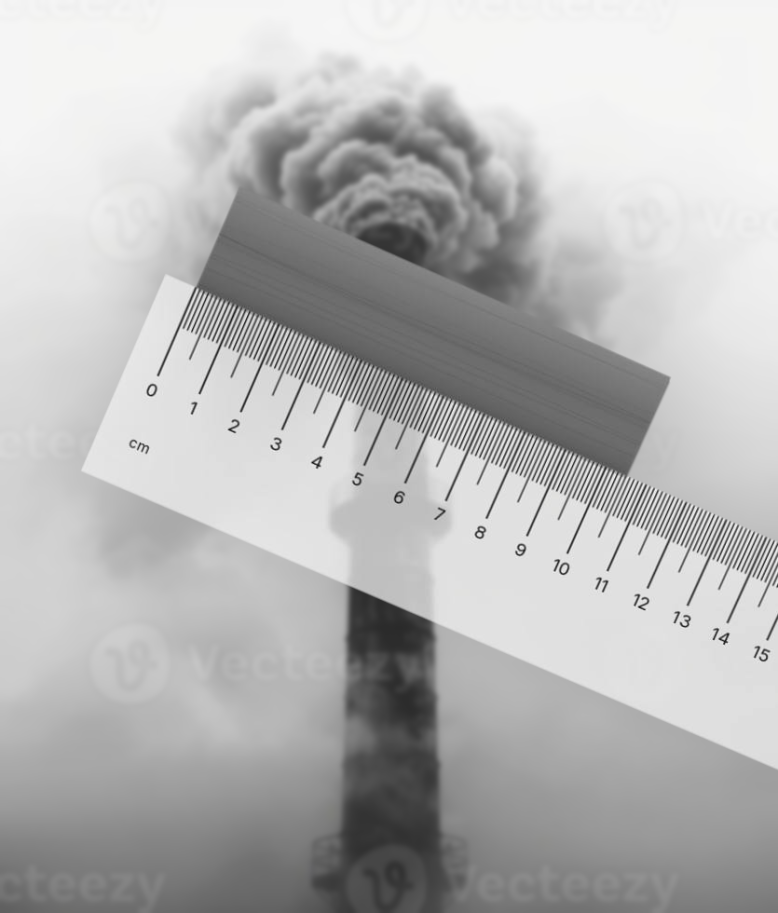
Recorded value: 10.5 cm
